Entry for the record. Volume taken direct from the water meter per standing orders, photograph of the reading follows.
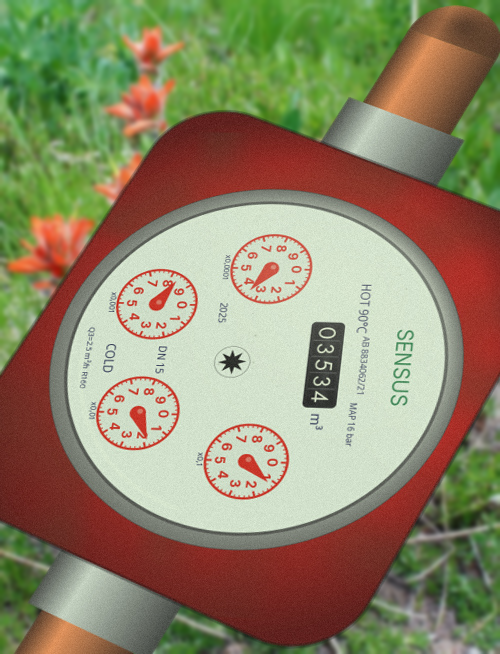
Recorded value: 3534.1183 m³
